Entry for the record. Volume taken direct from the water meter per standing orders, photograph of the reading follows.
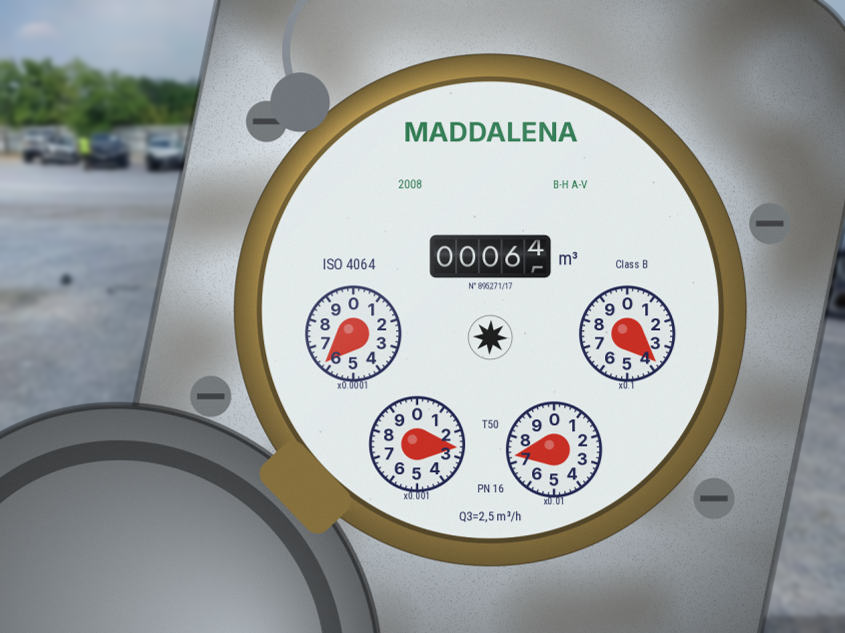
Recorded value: 64.3726 m³
